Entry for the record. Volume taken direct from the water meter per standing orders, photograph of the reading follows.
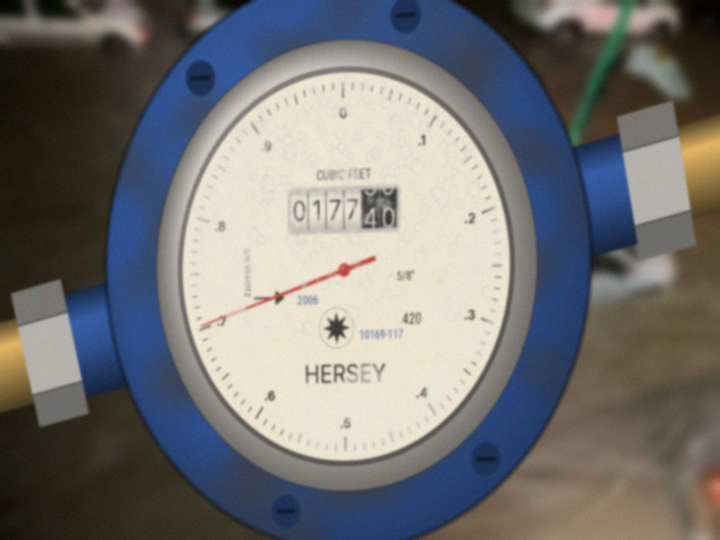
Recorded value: 17739.70 ft³
